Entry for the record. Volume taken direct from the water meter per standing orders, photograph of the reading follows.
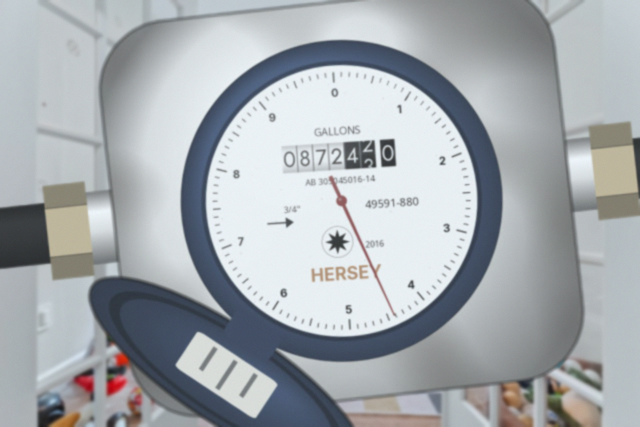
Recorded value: 872424.4 gal
